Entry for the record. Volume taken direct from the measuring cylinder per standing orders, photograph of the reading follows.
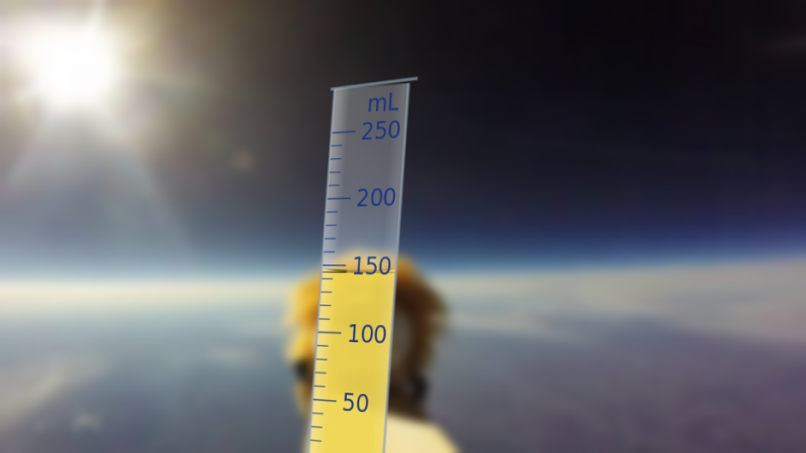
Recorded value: 145 mL
